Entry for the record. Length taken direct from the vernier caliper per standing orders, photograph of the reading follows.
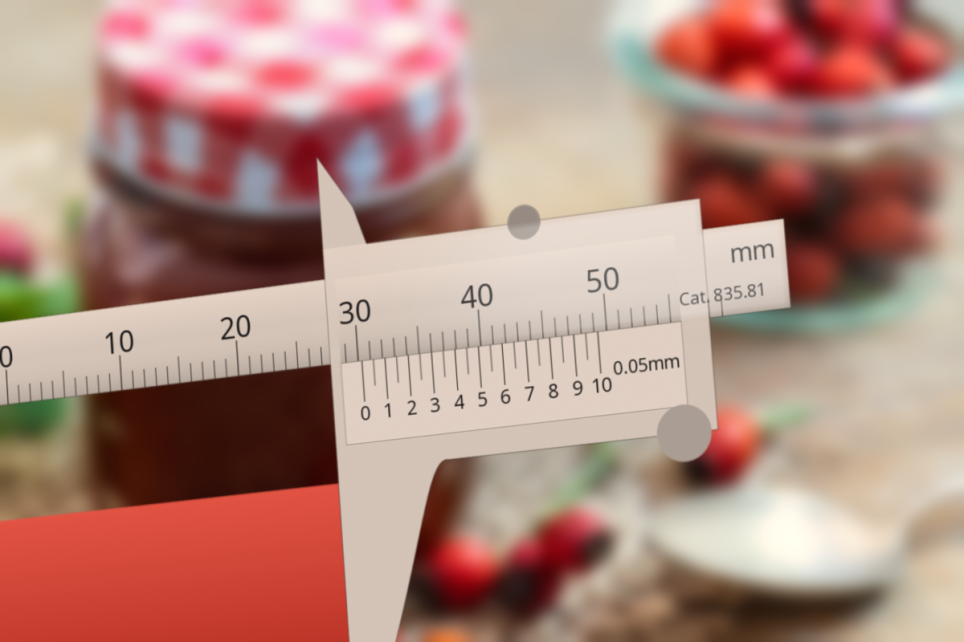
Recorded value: 30.3 mm
